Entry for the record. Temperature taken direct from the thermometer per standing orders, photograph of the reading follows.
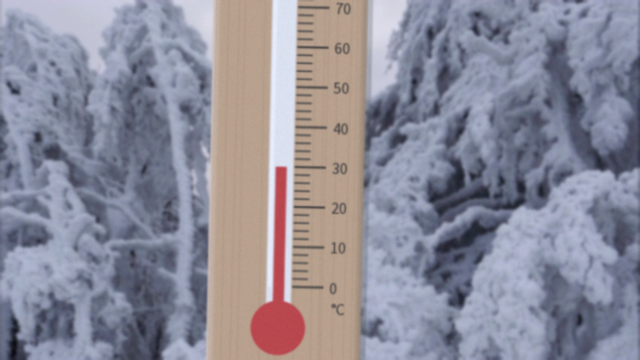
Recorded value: 30 °C
